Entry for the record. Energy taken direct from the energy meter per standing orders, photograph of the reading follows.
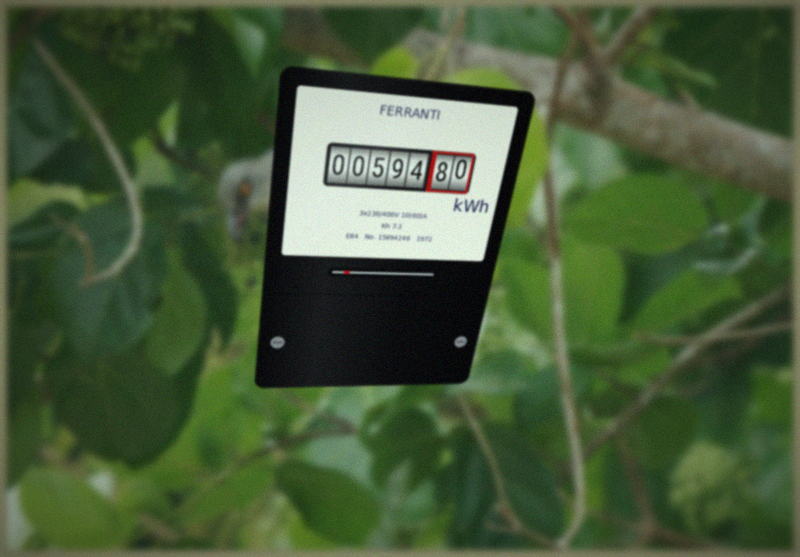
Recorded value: 594.80 kWh
